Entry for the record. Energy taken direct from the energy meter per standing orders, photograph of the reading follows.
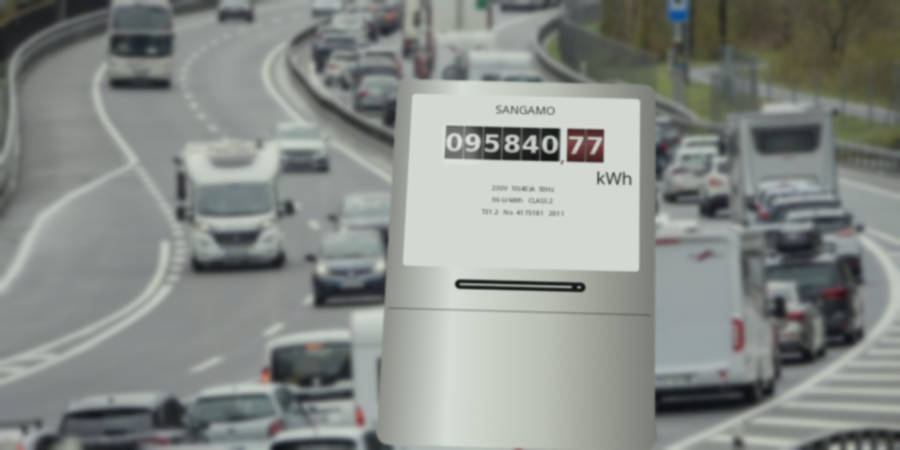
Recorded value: 95840.77 kWh
